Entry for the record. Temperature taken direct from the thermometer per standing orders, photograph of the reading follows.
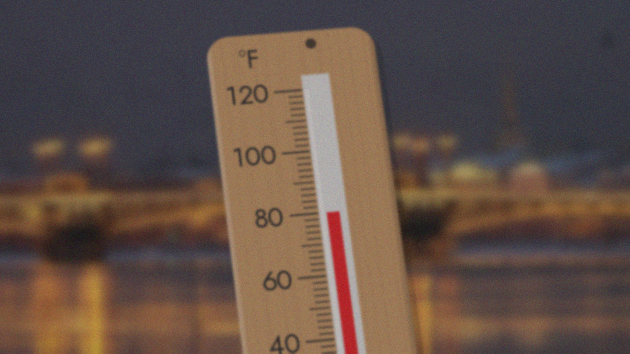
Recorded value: 80 °F
